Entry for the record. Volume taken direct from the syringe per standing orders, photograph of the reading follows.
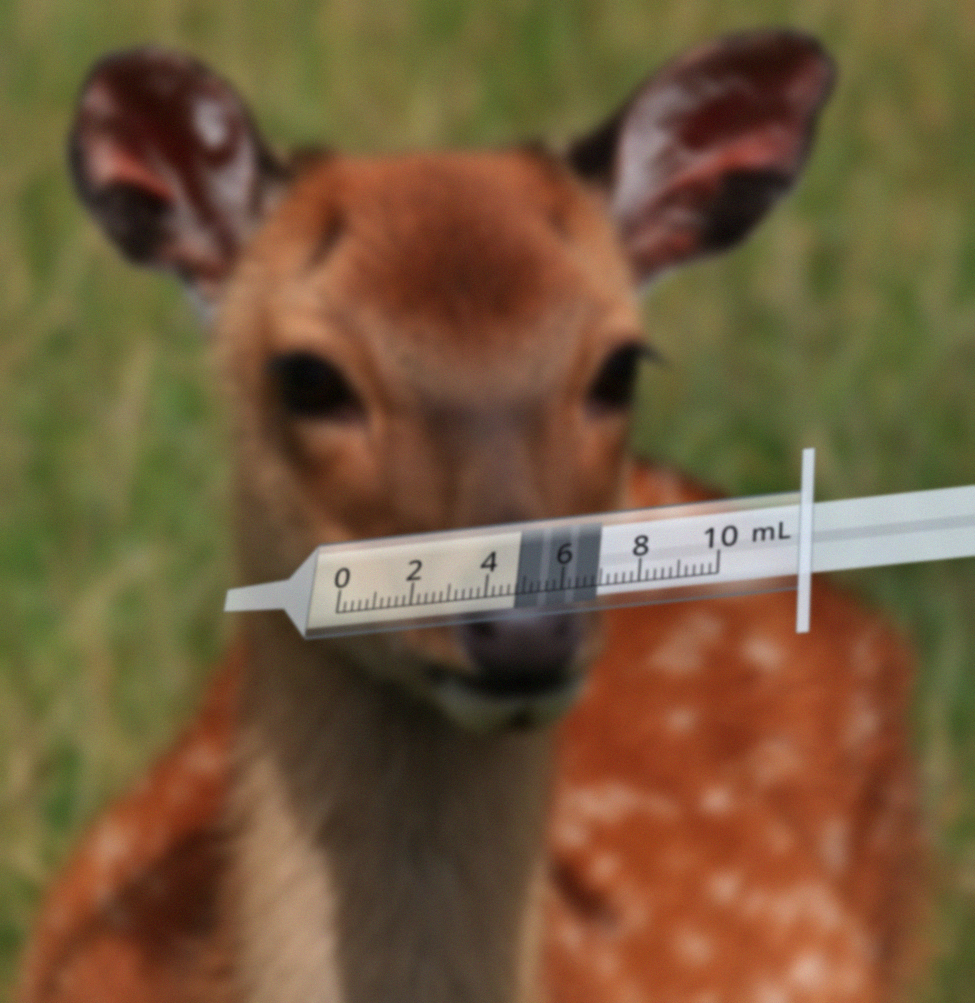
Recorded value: 4.8 mL
